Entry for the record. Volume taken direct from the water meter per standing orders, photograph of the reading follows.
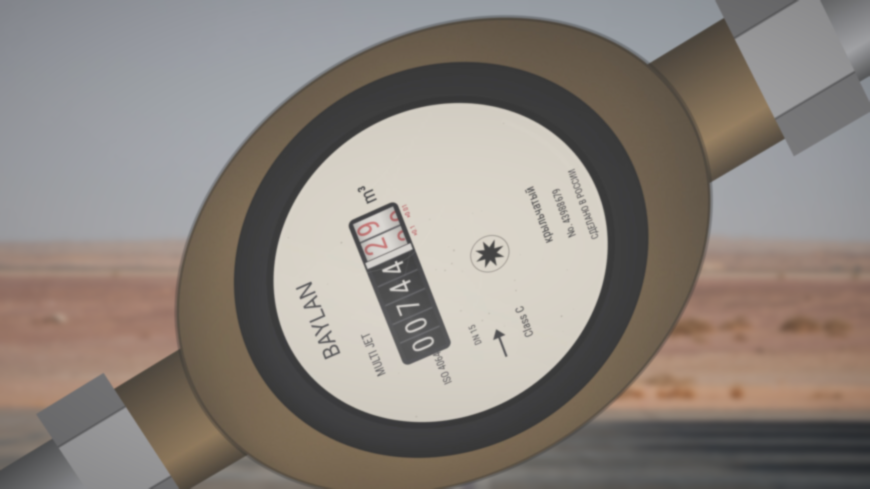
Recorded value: 744.29 m³
